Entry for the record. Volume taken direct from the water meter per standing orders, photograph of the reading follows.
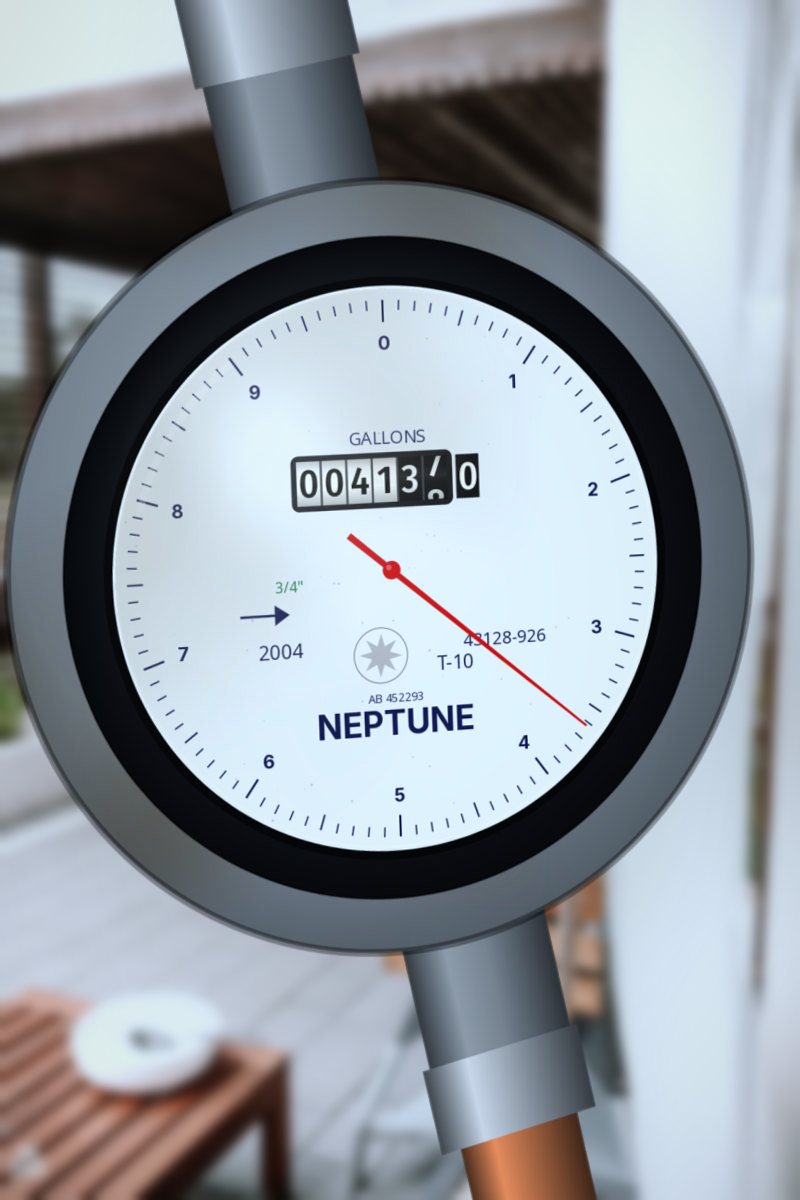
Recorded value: 41373.6 gal
